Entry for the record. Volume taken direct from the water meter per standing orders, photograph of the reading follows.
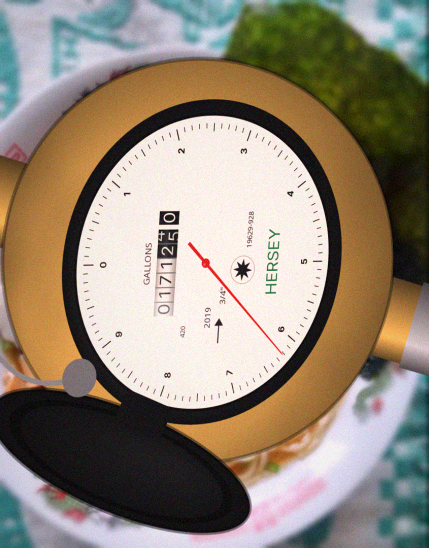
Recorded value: 171246.2 gal
